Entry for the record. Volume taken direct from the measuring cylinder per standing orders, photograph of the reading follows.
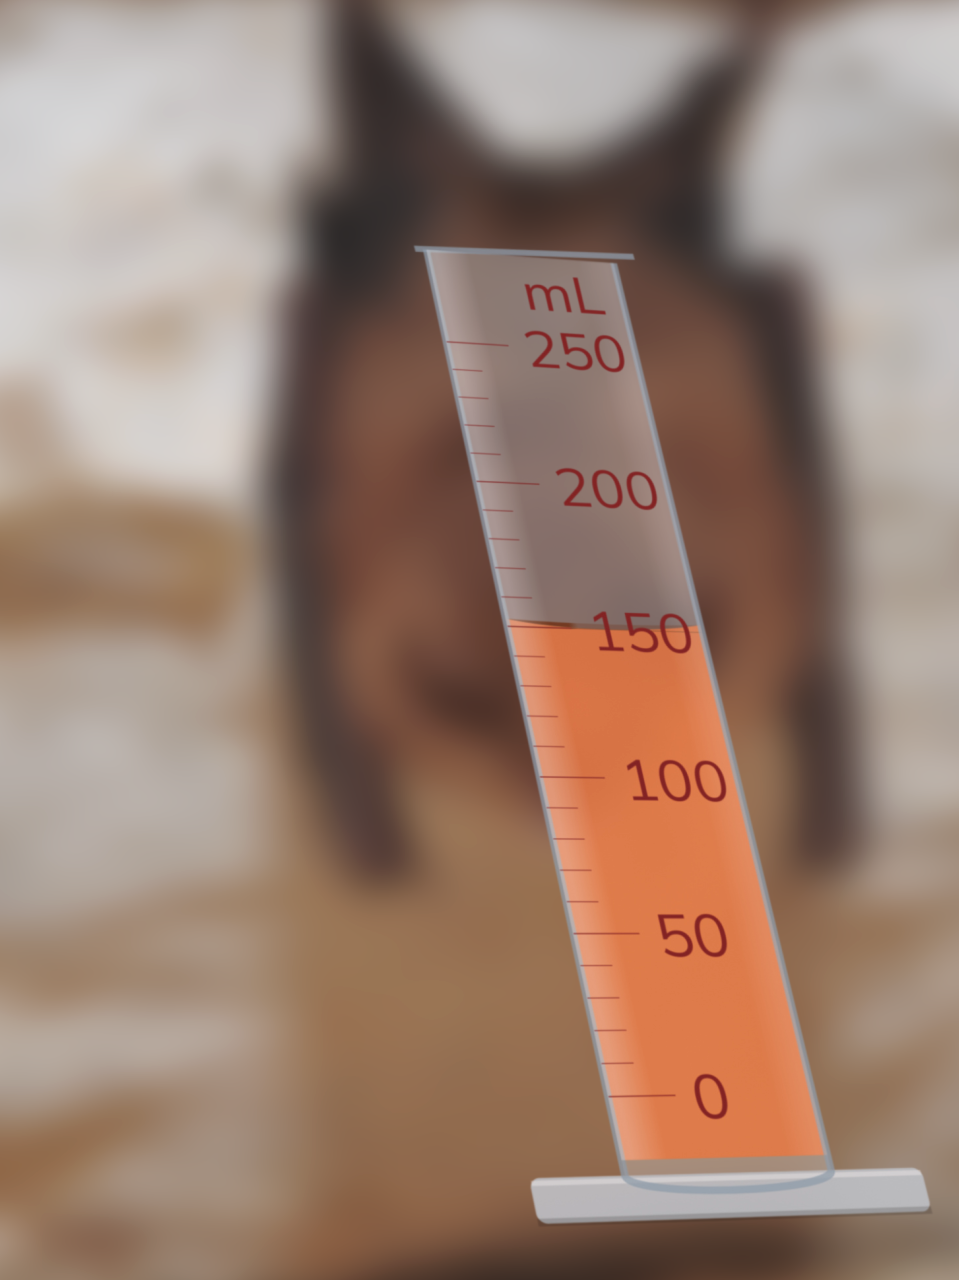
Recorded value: 150 mL
